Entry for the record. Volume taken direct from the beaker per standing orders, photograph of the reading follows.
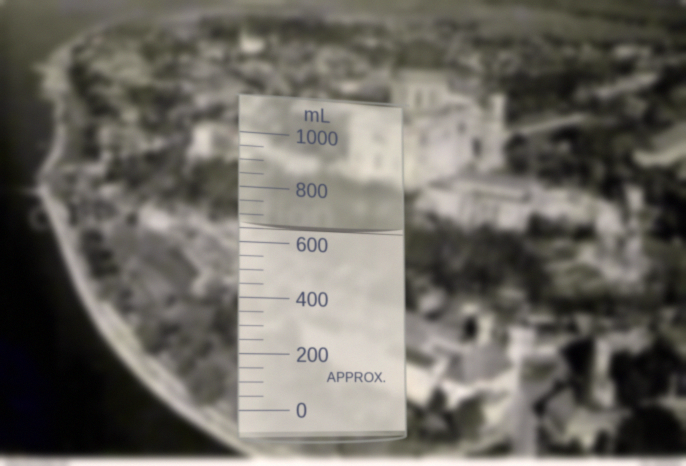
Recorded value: 650 mL
